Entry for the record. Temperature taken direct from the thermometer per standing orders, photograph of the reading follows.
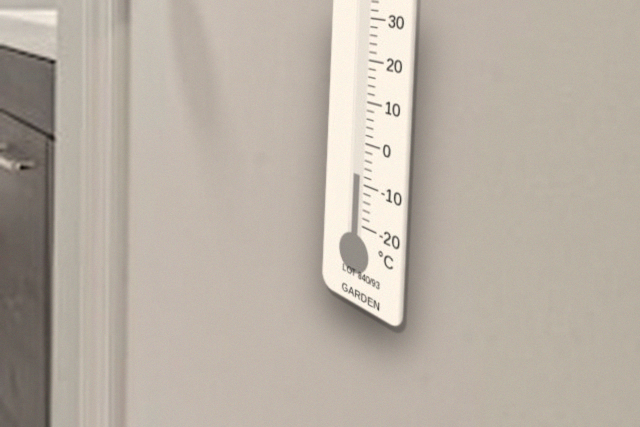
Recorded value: -8 °C
